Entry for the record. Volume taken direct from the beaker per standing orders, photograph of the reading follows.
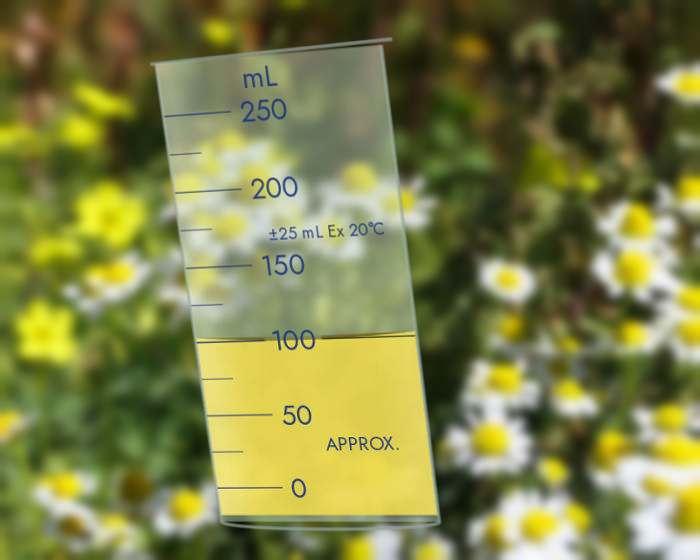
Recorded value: 100 mL
